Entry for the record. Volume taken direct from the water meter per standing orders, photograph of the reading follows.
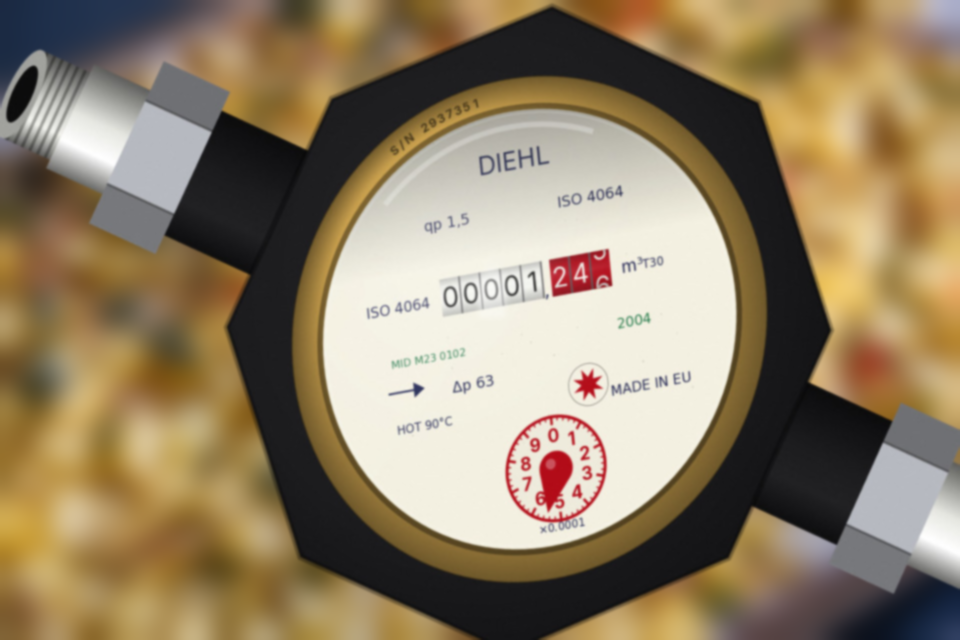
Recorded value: 1.2455 m³
